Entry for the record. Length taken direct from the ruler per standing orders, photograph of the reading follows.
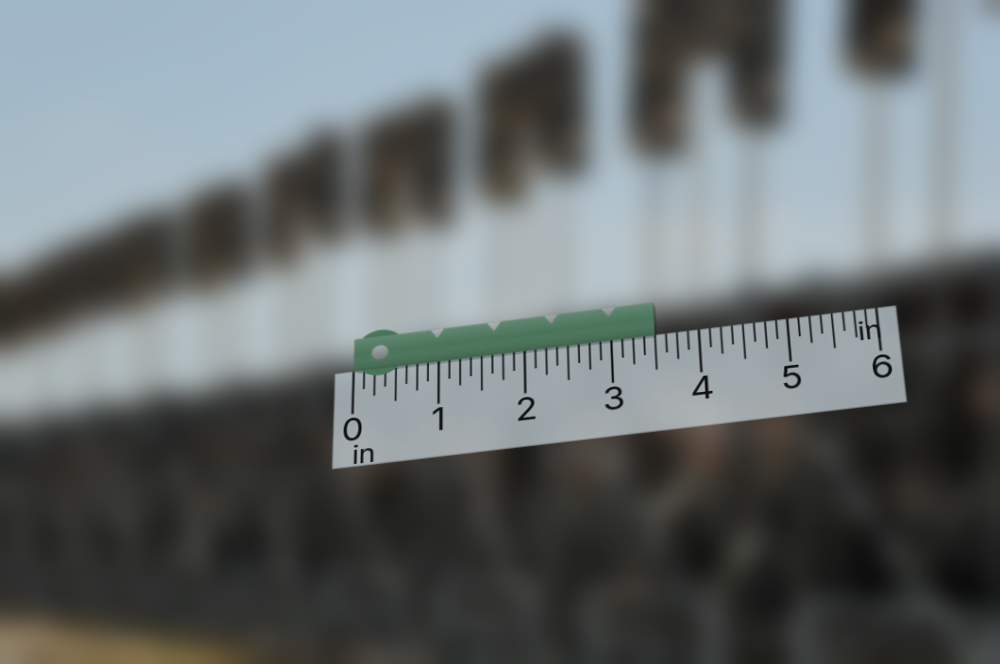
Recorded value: 3.5 in
